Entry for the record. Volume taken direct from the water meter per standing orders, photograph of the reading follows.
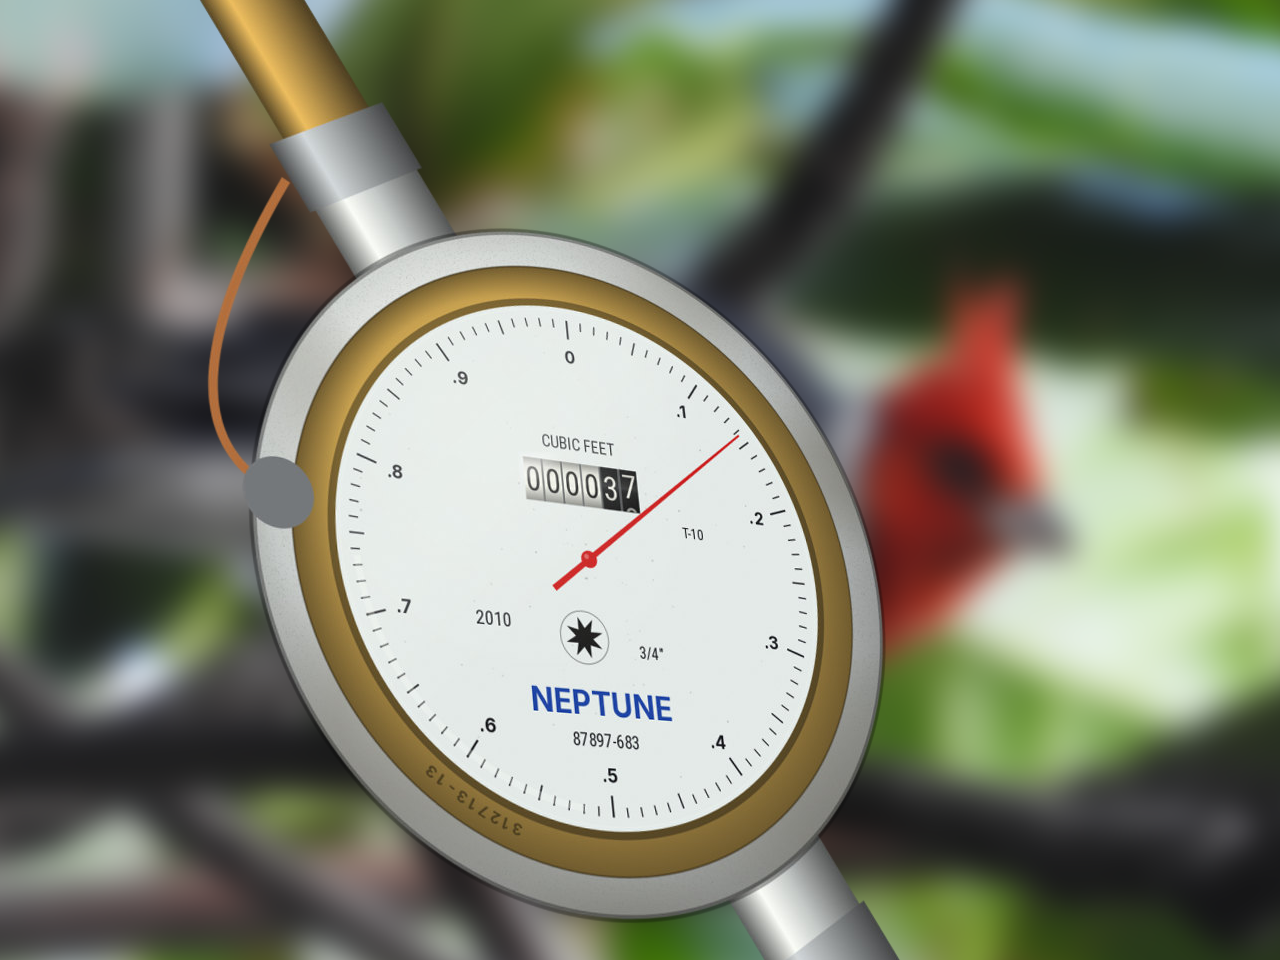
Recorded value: 37.14 ft³
